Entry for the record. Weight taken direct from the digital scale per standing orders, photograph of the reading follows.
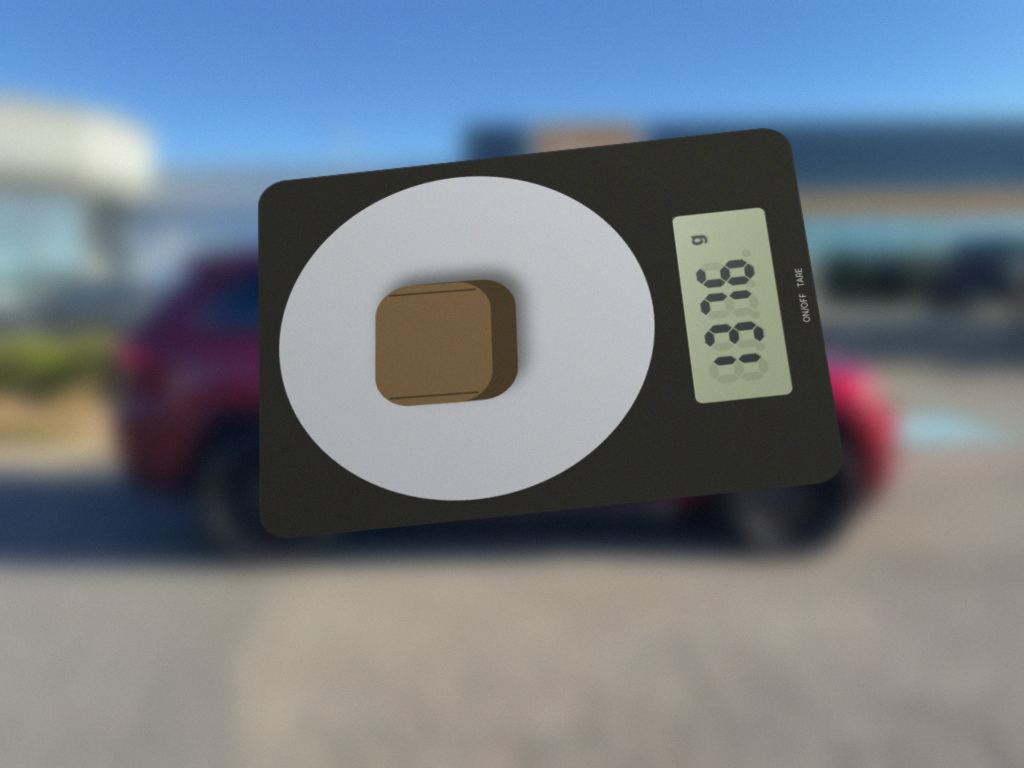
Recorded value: 1376 g
